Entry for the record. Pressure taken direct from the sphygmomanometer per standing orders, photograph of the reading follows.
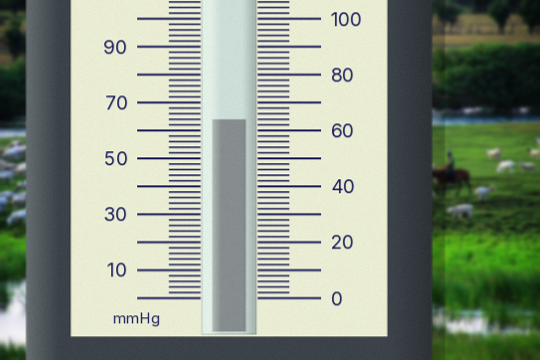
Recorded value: 64 mmHg
